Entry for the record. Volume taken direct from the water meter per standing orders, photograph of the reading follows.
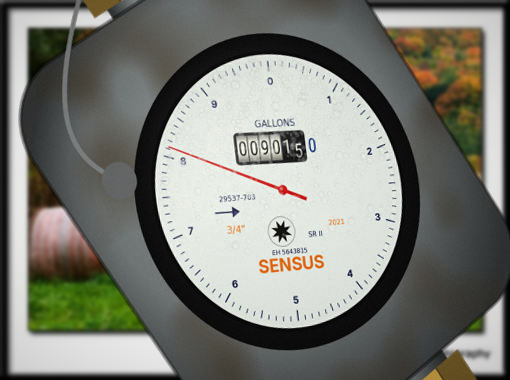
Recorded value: 90148.1 gal
